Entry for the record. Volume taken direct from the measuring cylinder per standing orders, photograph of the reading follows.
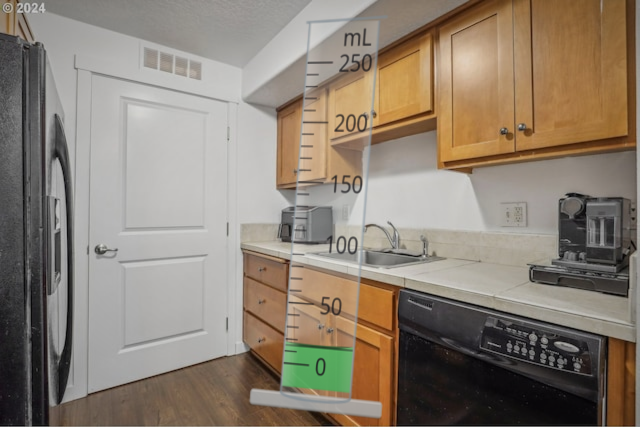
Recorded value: 15 mL
